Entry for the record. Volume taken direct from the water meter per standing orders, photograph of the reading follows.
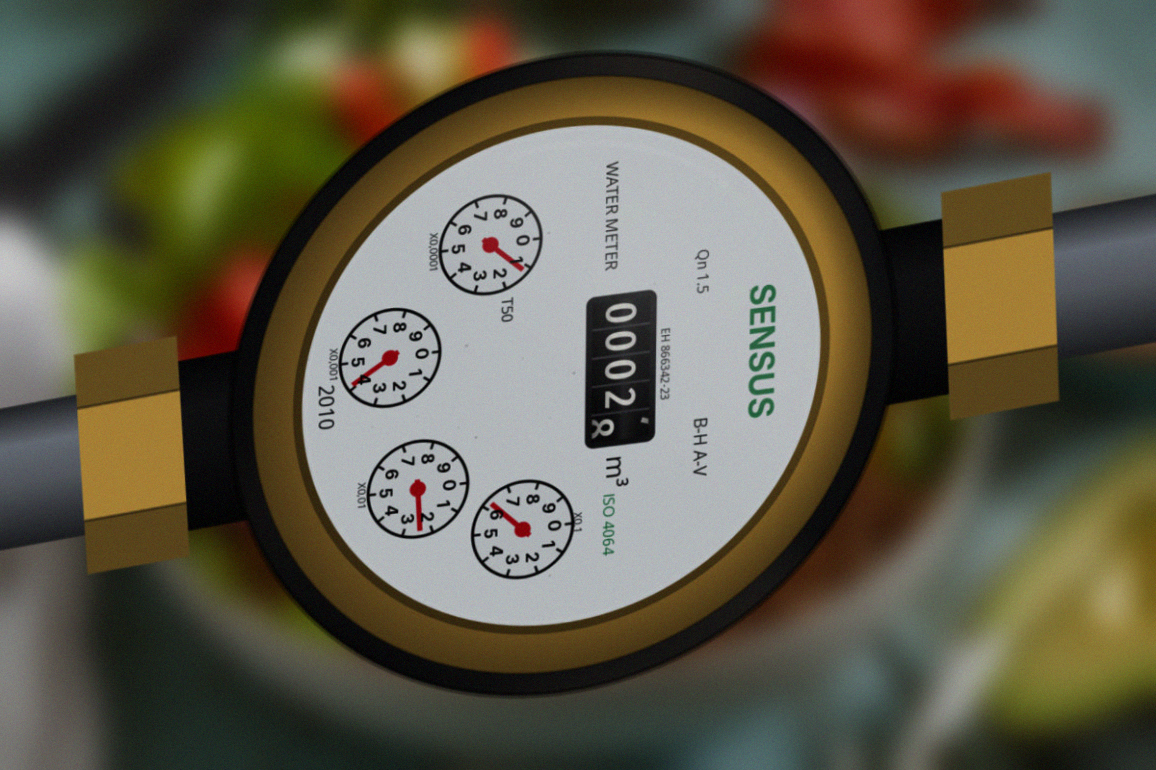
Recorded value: 27.6241 m³
